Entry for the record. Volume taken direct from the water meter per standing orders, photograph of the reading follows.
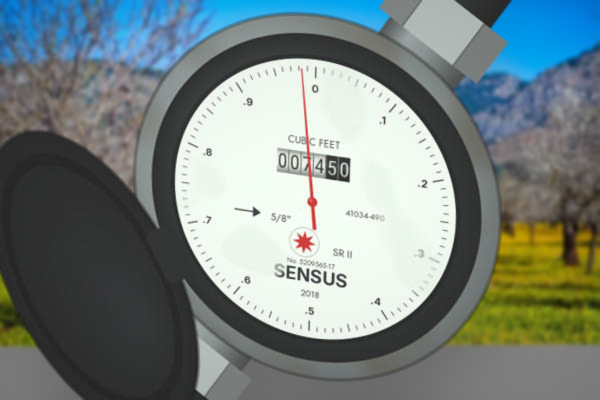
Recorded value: 7449.98 ft³
